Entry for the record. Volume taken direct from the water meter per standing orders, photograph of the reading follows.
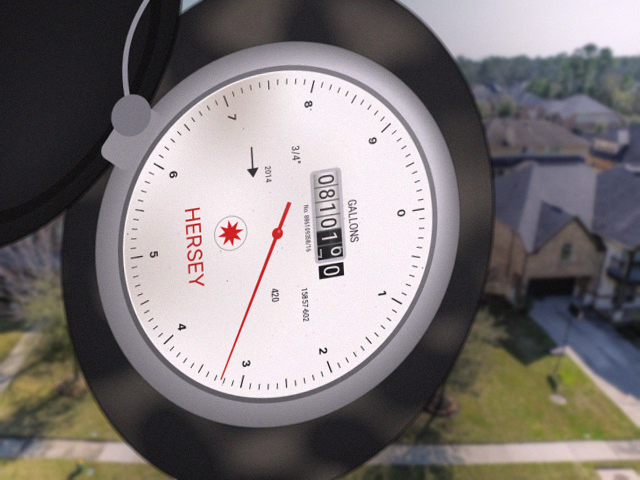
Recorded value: 810163.2 gal
